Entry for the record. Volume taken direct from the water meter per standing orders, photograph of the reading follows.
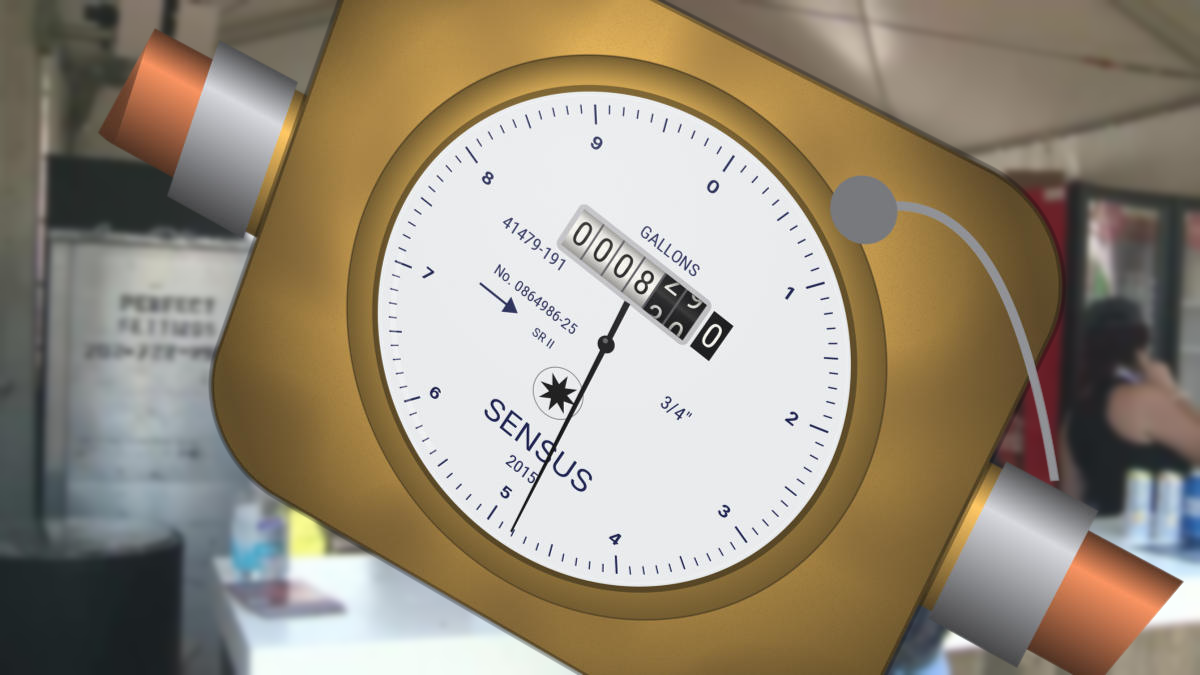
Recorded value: 8294.8 gal
